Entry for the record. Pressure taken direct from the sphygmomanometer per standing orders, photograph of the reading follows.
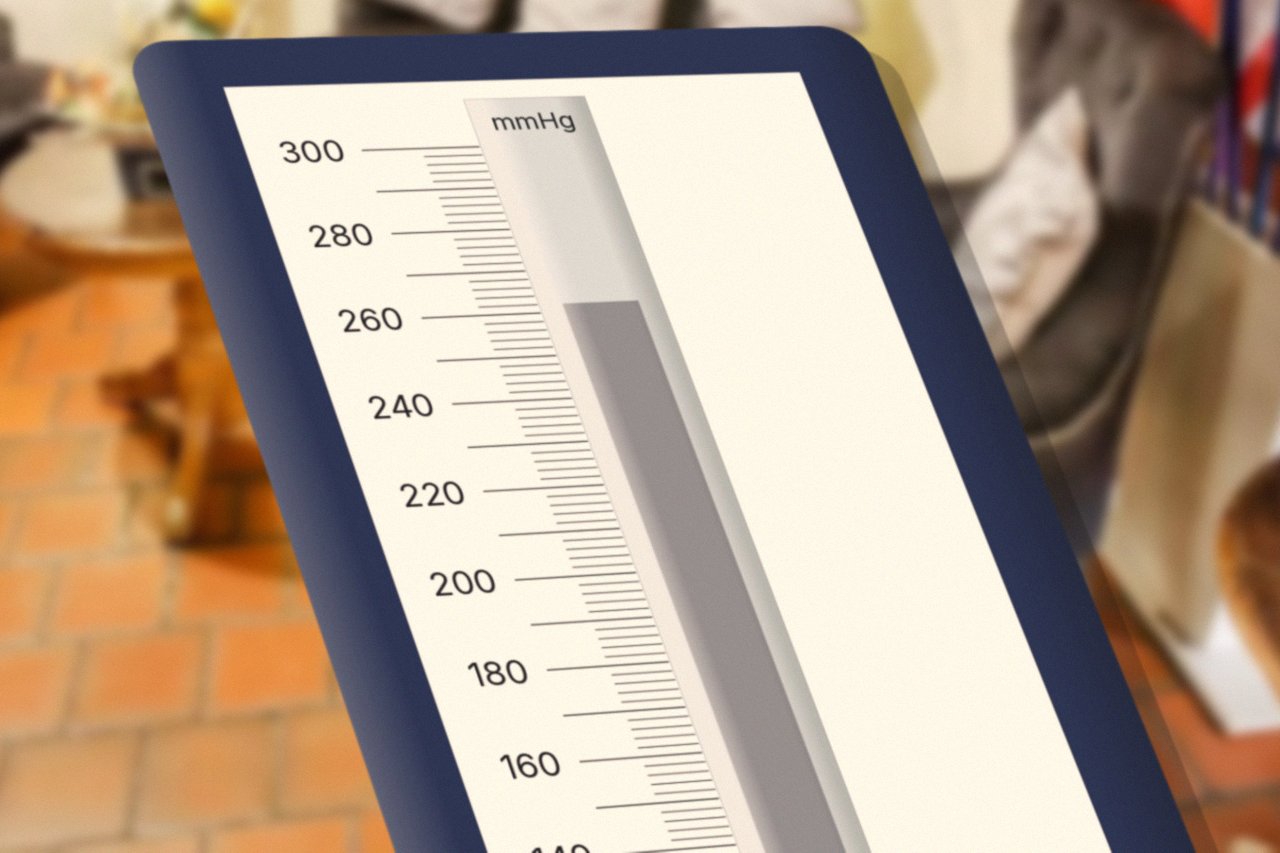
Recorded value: 262 mmHg
